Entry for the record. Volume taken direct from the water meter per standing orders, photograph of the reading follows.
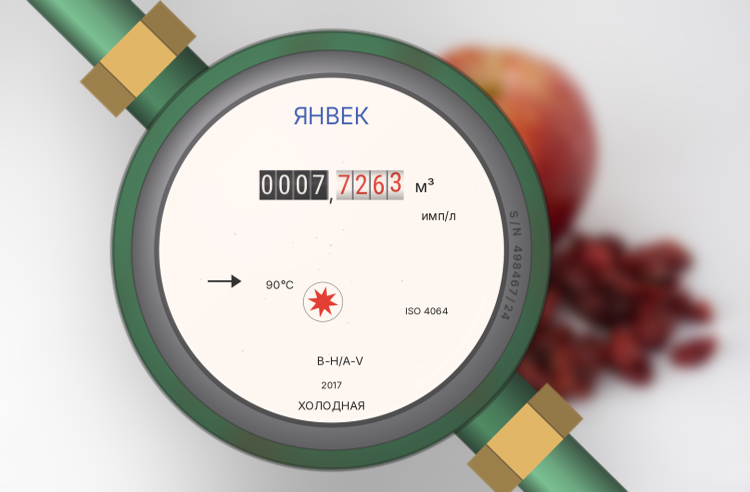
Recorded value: 7.7263 m³
